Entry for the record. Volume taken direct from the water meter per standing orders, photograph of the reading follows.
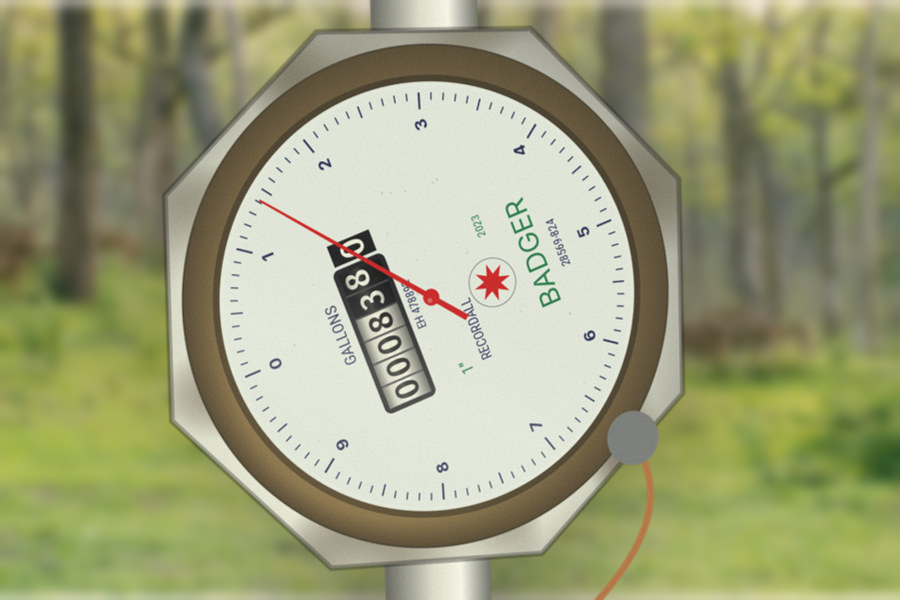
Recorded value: 8381.4 gal
